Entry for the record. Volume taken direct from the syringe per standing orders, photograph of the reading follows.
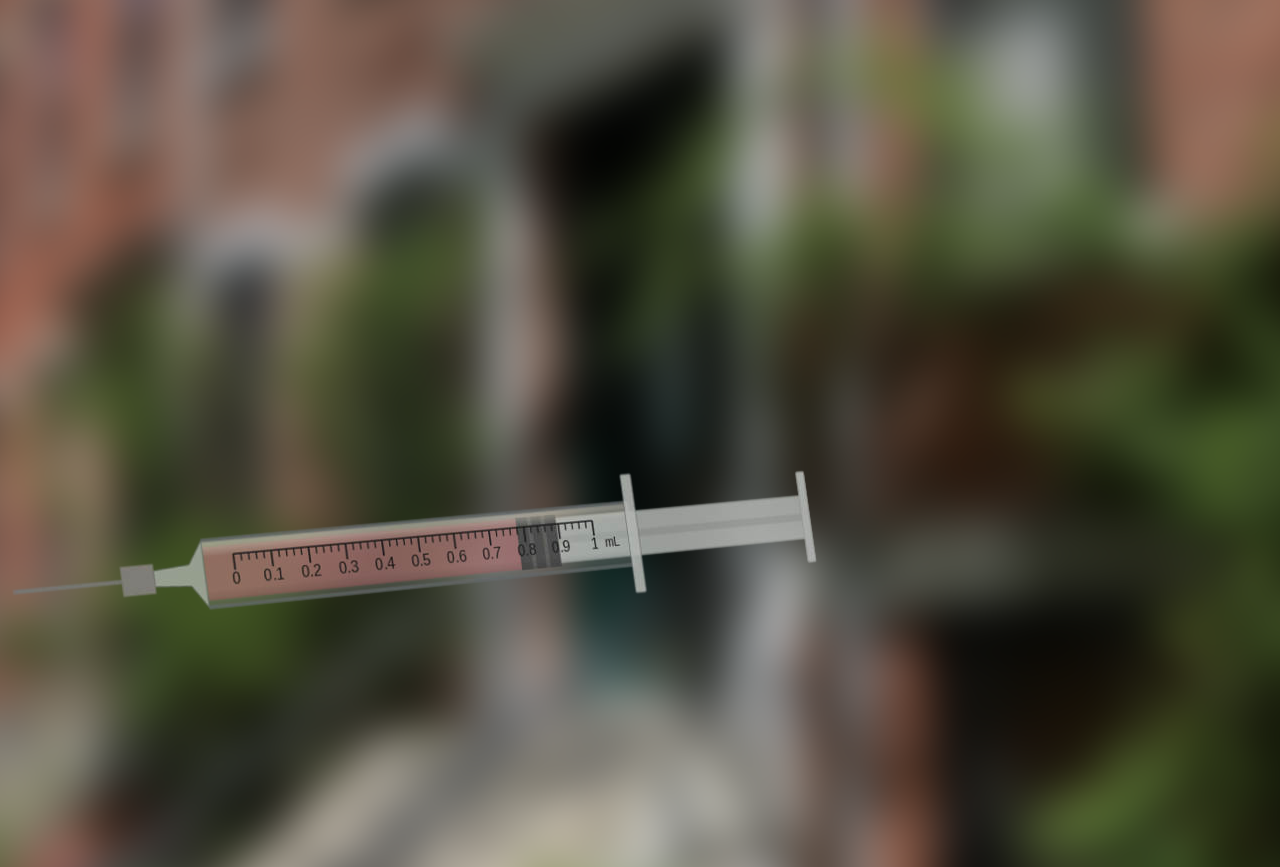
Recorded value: 0.78 mL
